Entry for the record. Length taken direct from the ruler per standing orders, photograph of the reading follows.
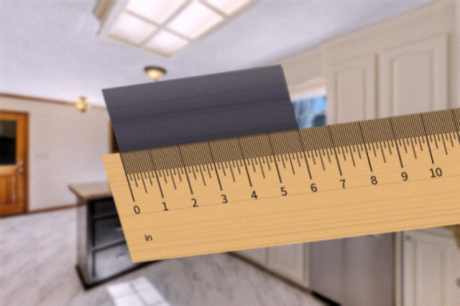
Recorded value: 6 in
